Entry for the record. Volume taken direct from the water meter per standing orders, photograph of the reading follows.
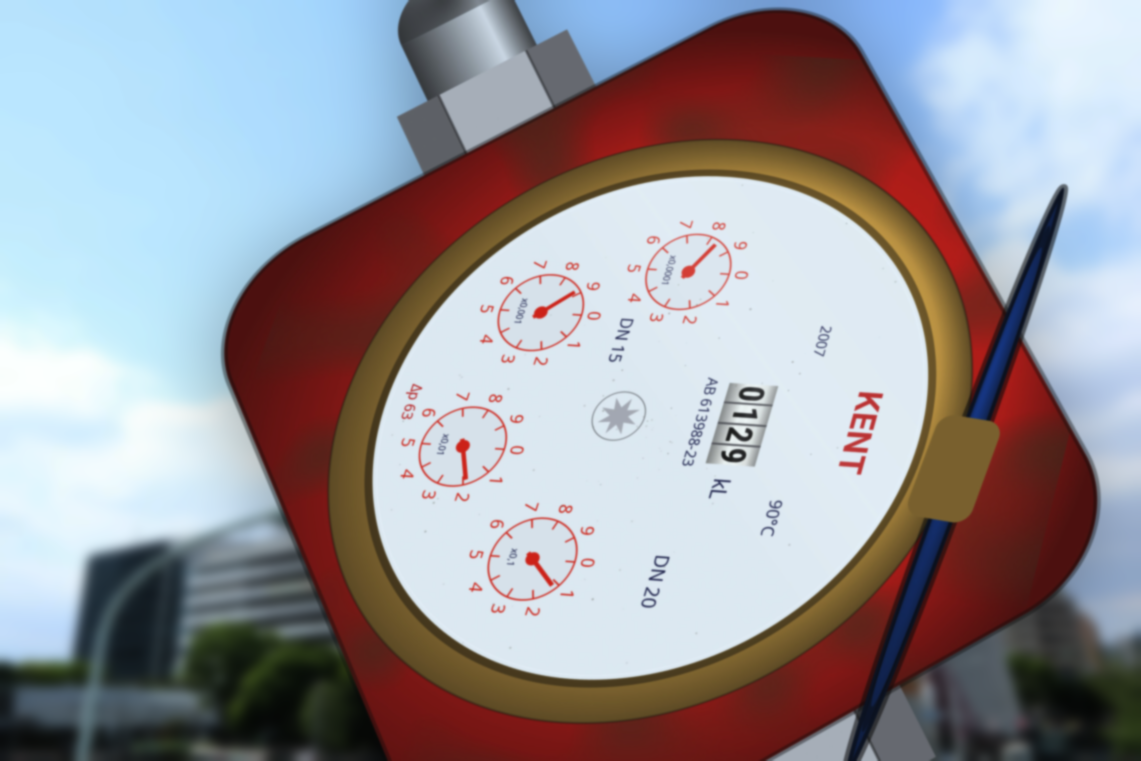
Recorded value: 129.1188 kL
